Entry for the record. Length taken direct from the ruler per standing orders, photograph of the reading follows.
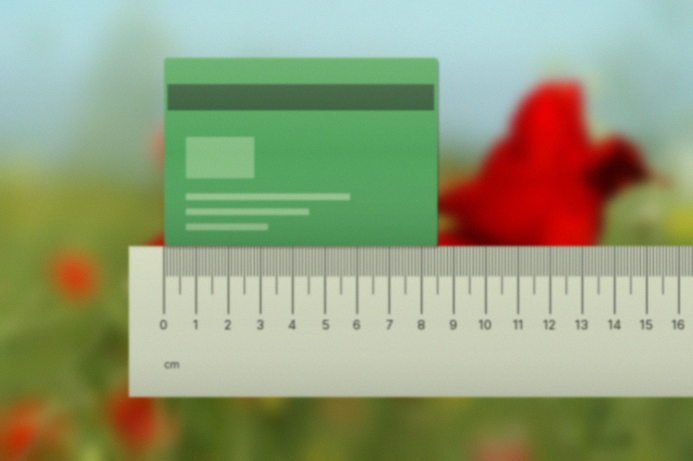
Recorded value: 8.5 cm
